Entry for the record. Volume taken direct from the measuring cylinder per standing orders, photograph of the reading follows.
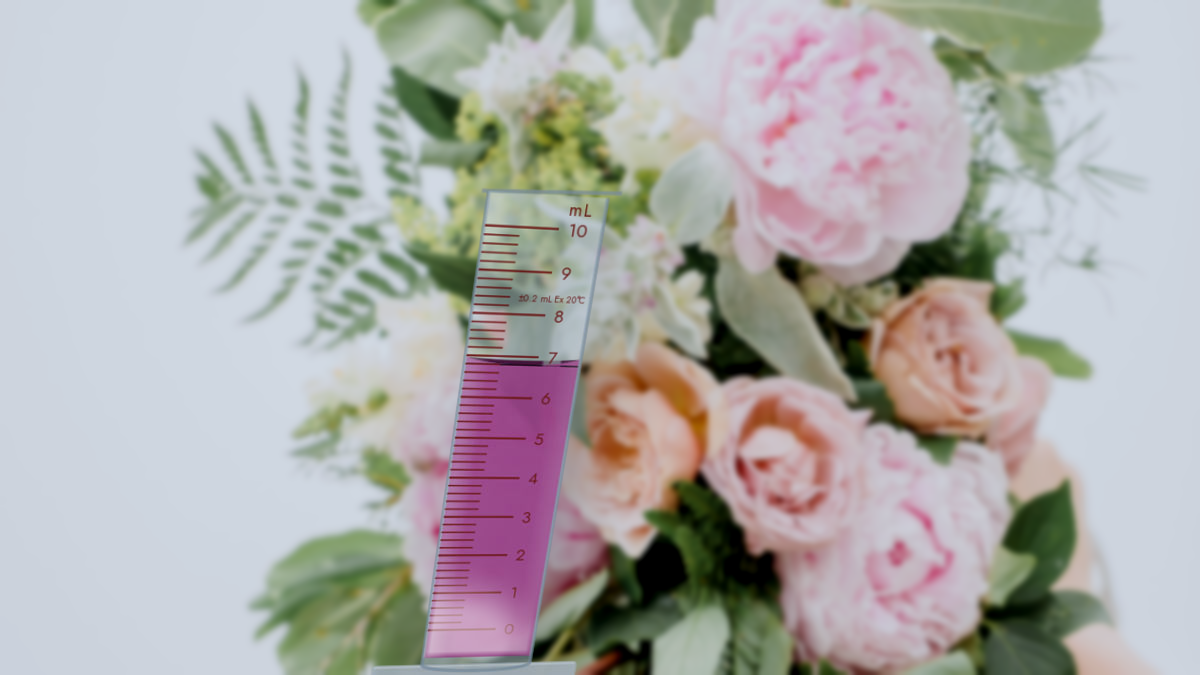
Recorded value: 6.8 mL
